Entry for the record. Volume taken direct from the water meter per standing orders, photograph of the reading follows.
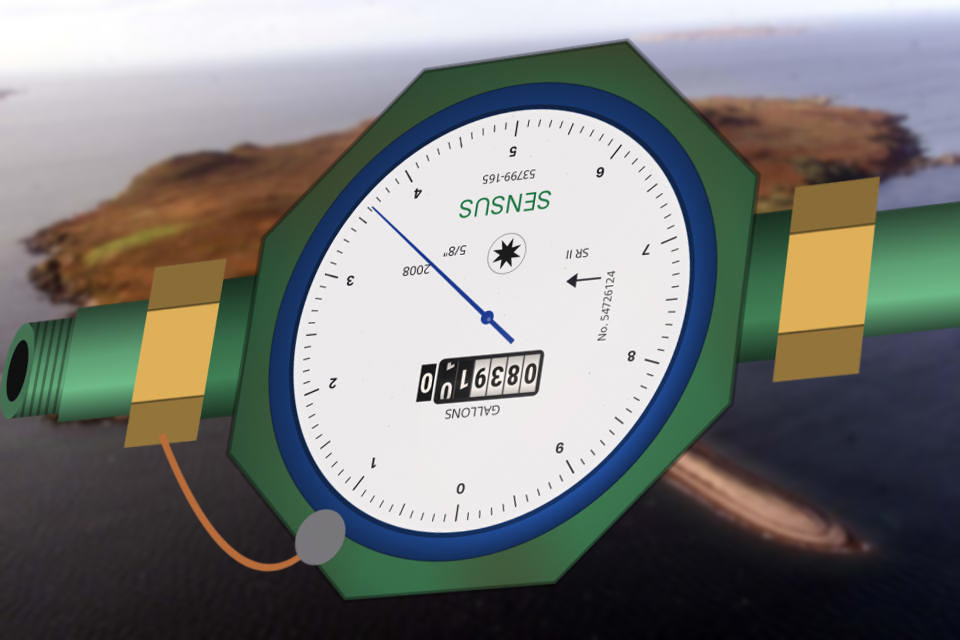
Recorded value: 839103.6 gal
